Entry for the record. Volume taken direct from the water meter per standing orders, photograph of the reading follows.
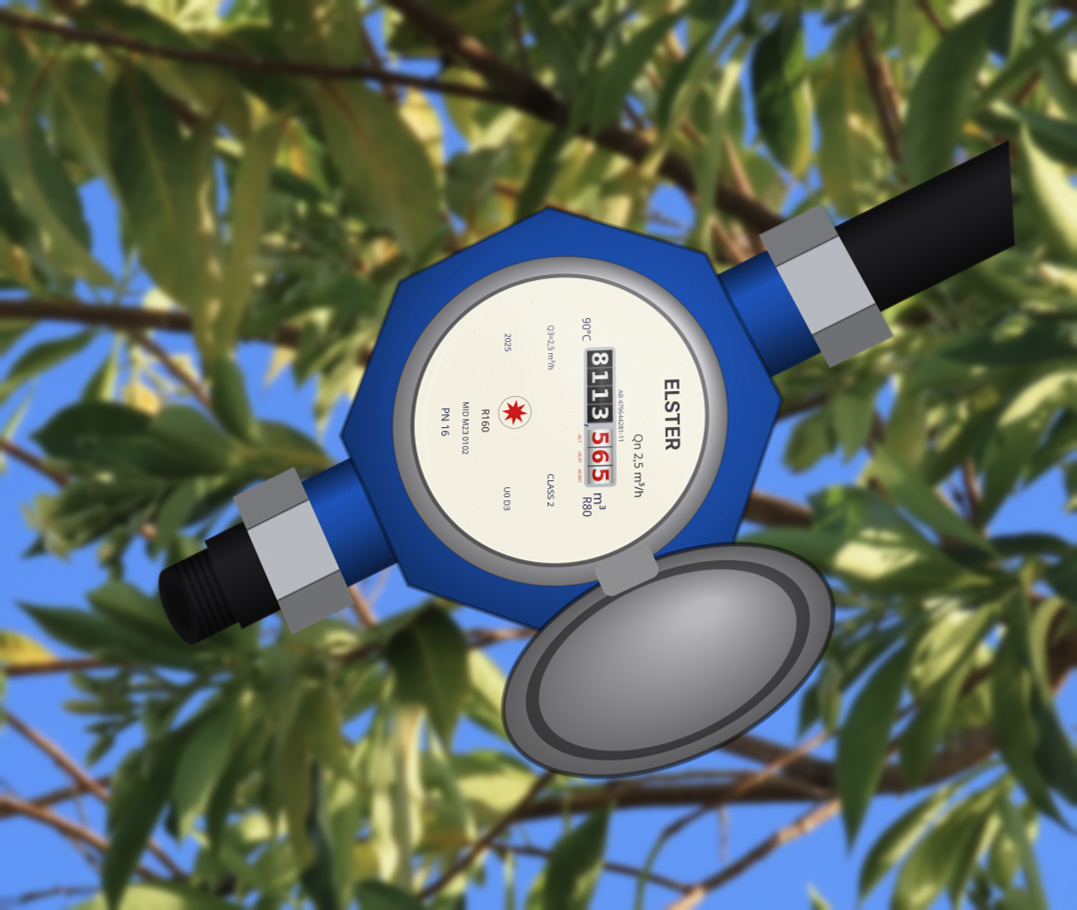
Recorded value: 8113.565 m³
